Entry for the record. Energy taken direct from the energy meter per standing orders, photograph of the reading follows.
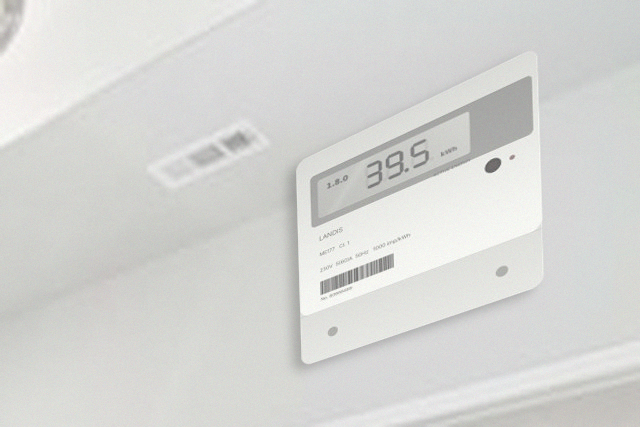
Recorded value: 39.5 kWh
